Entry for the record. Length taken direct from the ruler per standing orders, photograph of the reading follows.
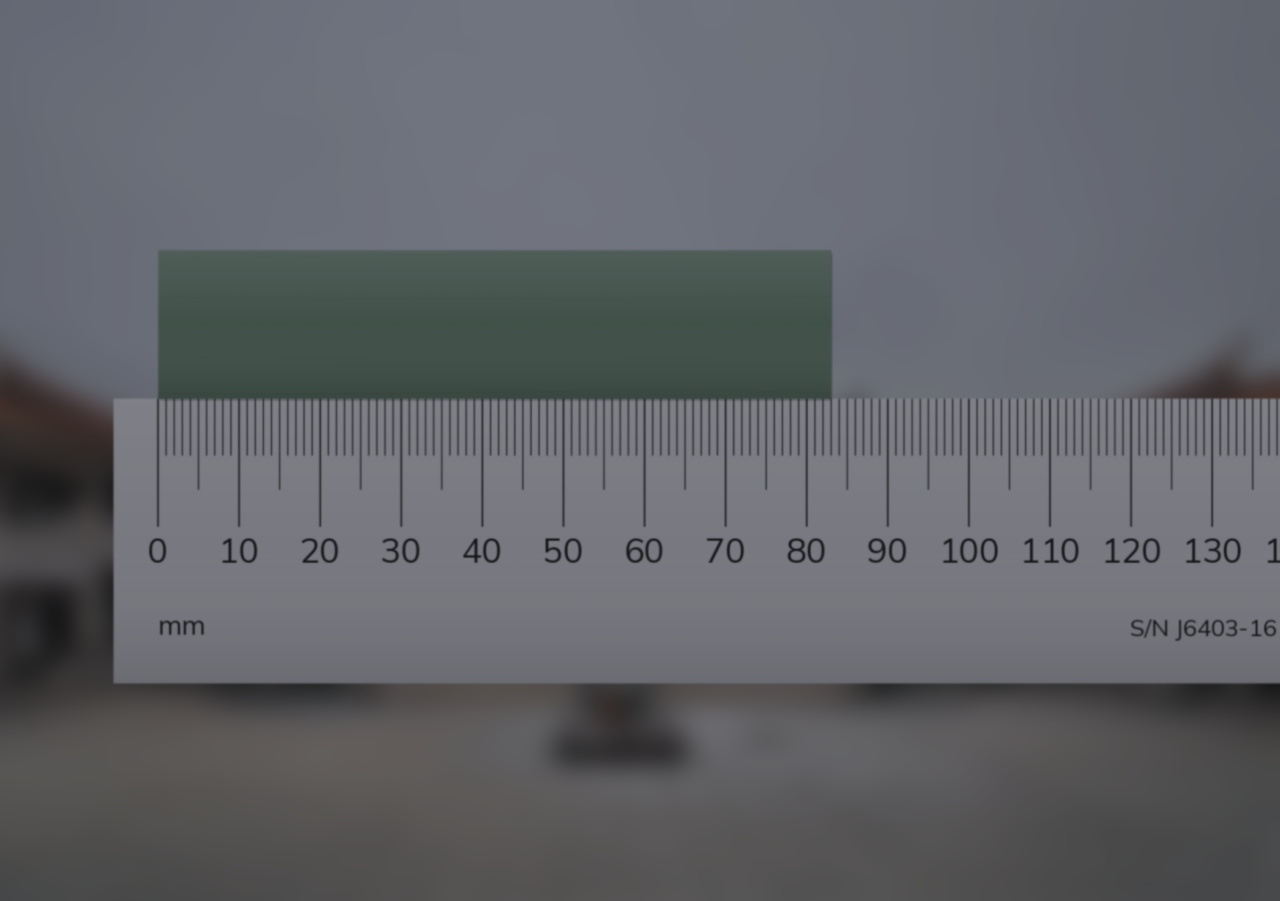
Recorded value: 83 mm
